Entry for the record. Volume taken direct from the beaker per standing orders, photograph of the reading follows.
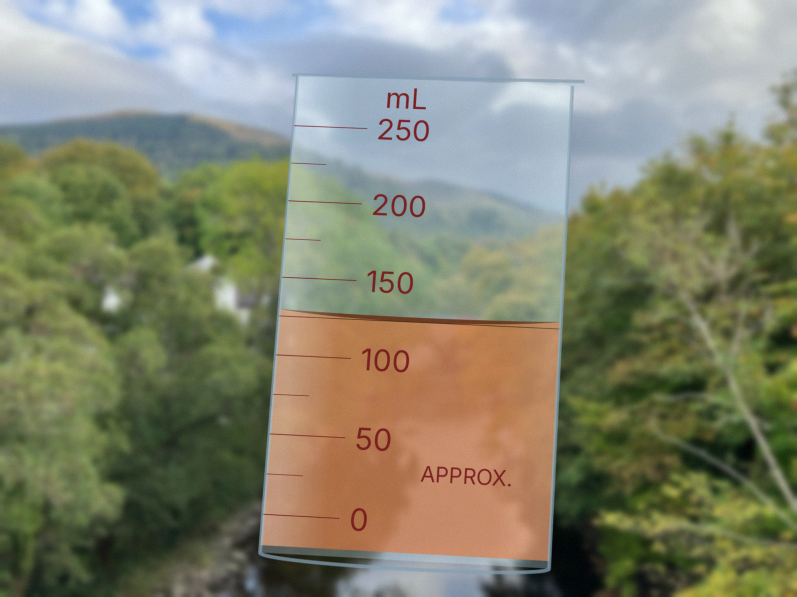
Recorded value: 125 mL
